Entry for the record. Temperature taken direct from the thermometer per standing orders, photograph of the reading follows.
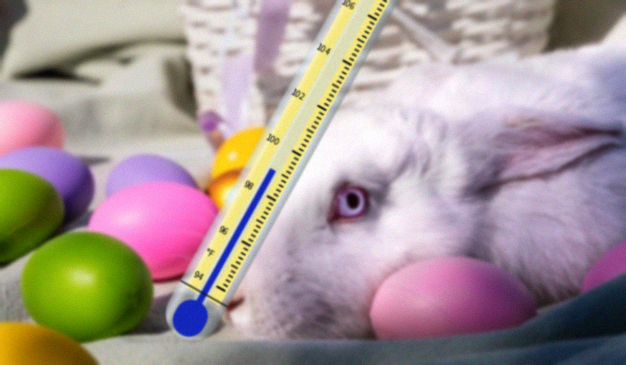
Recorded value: 99 °F
